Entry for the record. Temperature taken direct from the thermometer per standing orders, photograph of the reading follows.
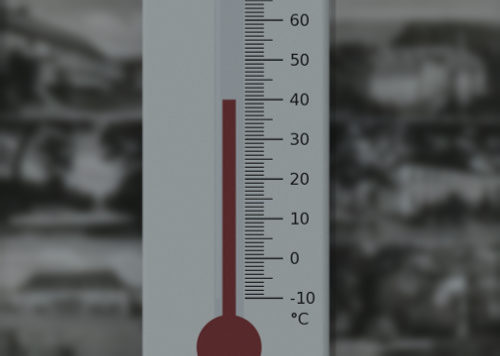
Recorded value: 40 °C
